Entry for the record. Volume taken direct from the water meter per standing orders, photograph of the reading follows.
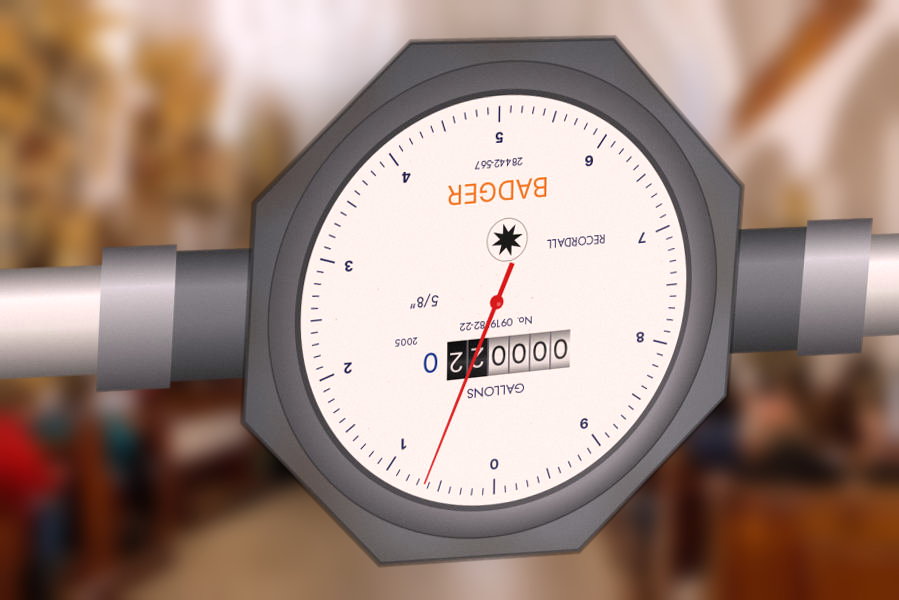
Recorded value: 220.6 gal
